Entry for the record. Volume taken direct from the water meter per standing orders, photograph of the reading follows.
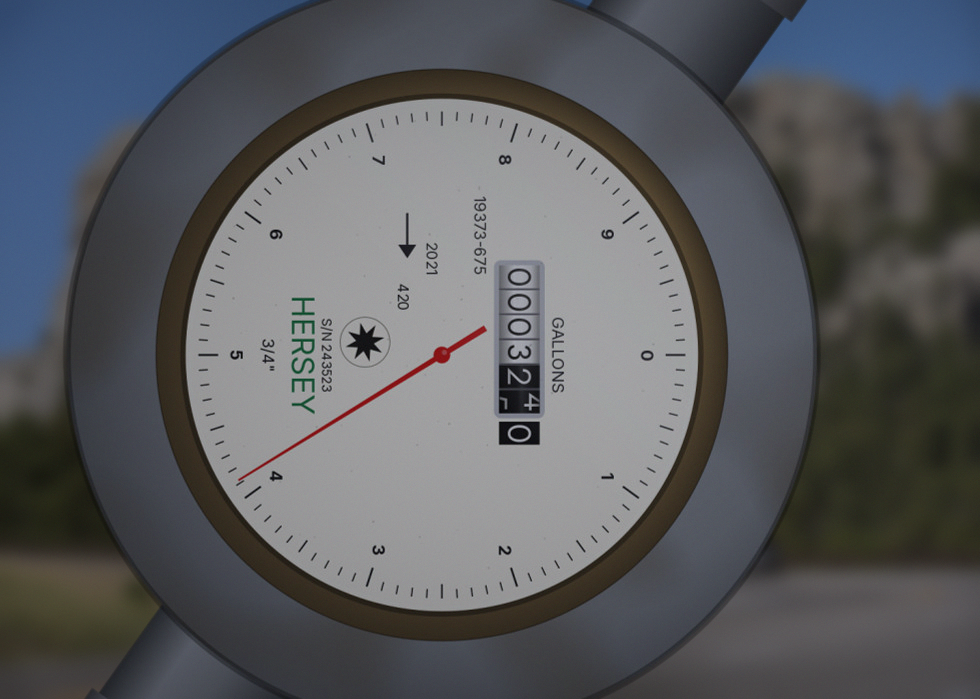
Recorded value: 3244.1 gal
